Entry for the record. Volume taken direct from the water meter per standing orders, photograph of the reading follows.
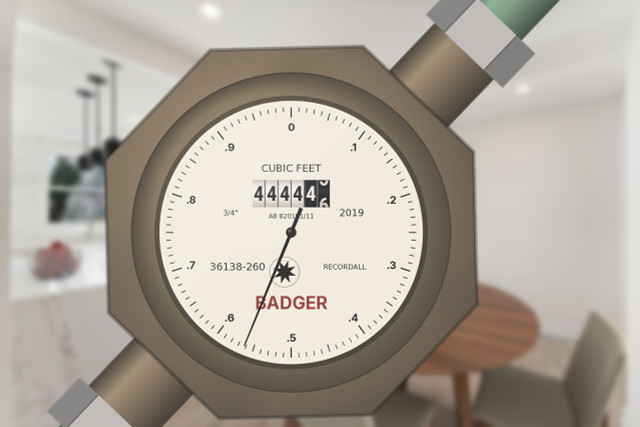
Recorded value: 444445.56 ft³
